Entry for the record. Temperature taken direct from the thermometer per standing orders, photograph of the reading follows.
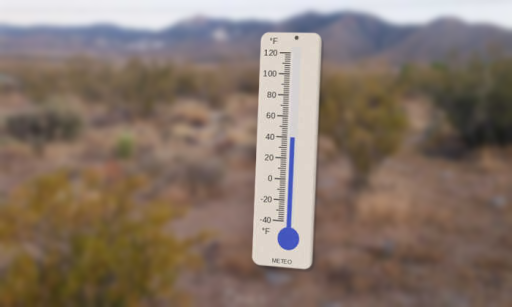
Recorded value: 40 °F
